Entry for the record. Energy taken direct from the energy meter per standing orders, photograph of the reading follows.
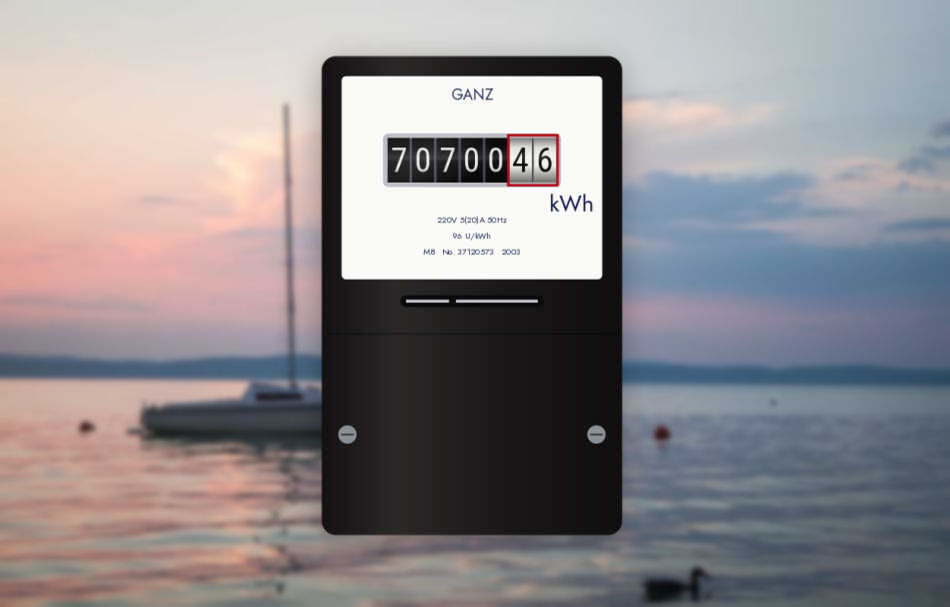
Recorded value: 70700.46 kWh
